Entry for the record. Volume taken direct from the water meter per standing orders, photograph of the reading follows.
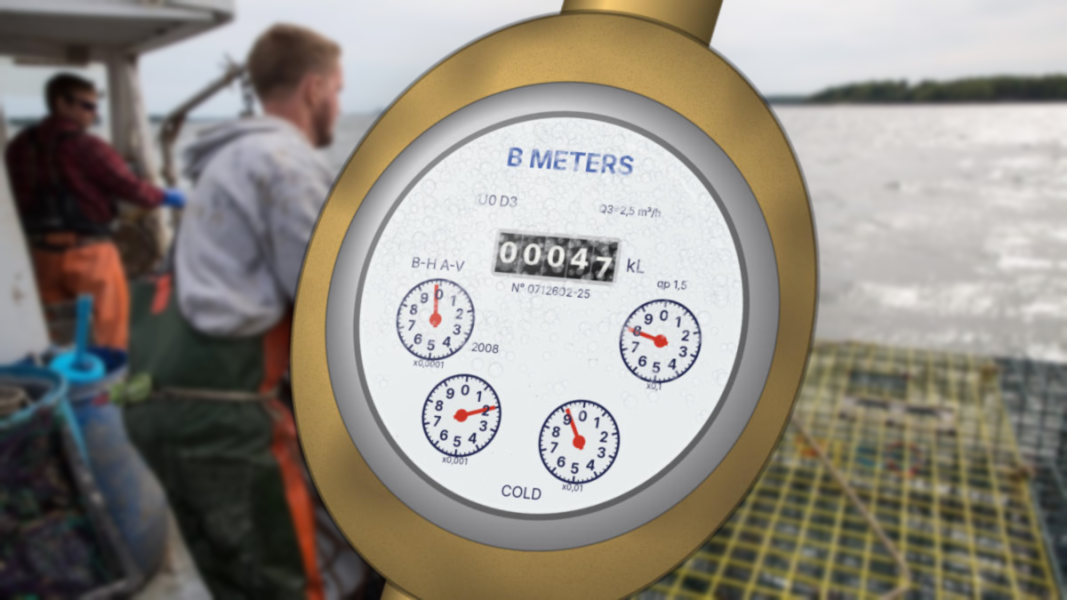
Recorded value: 46.7919 kL
